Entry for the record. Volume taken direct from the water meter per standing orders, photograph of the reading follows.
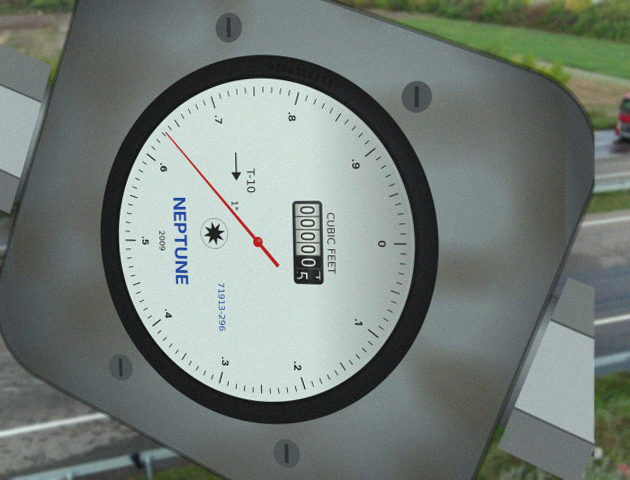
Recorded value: 4.63 ft³
